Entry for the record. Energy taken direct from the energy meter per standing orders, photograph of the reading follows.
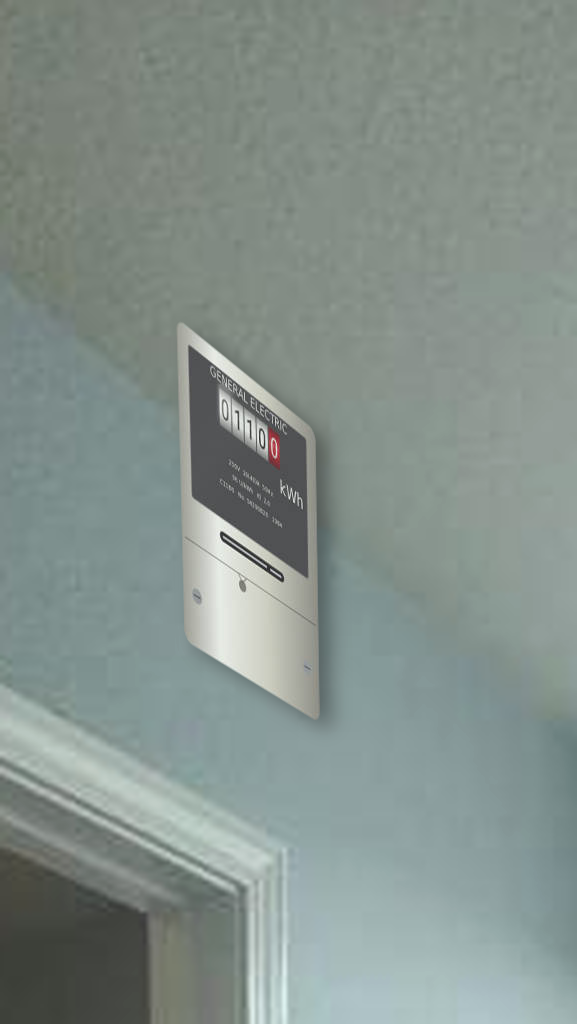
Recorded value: 110.0 kWh
